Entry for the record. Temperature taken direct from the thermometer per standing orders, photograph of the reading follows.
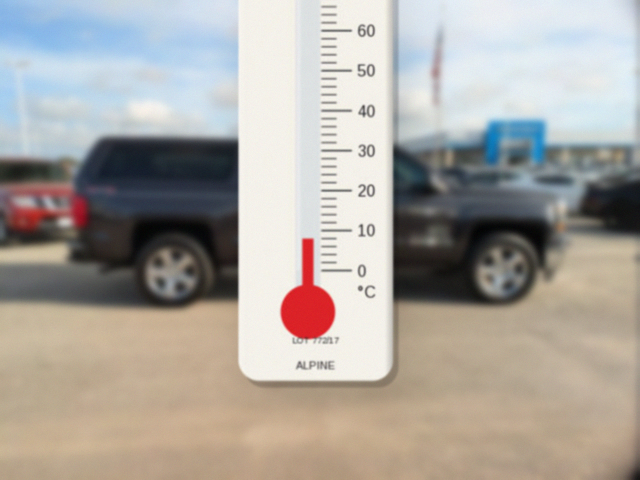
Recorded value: 8 °C
